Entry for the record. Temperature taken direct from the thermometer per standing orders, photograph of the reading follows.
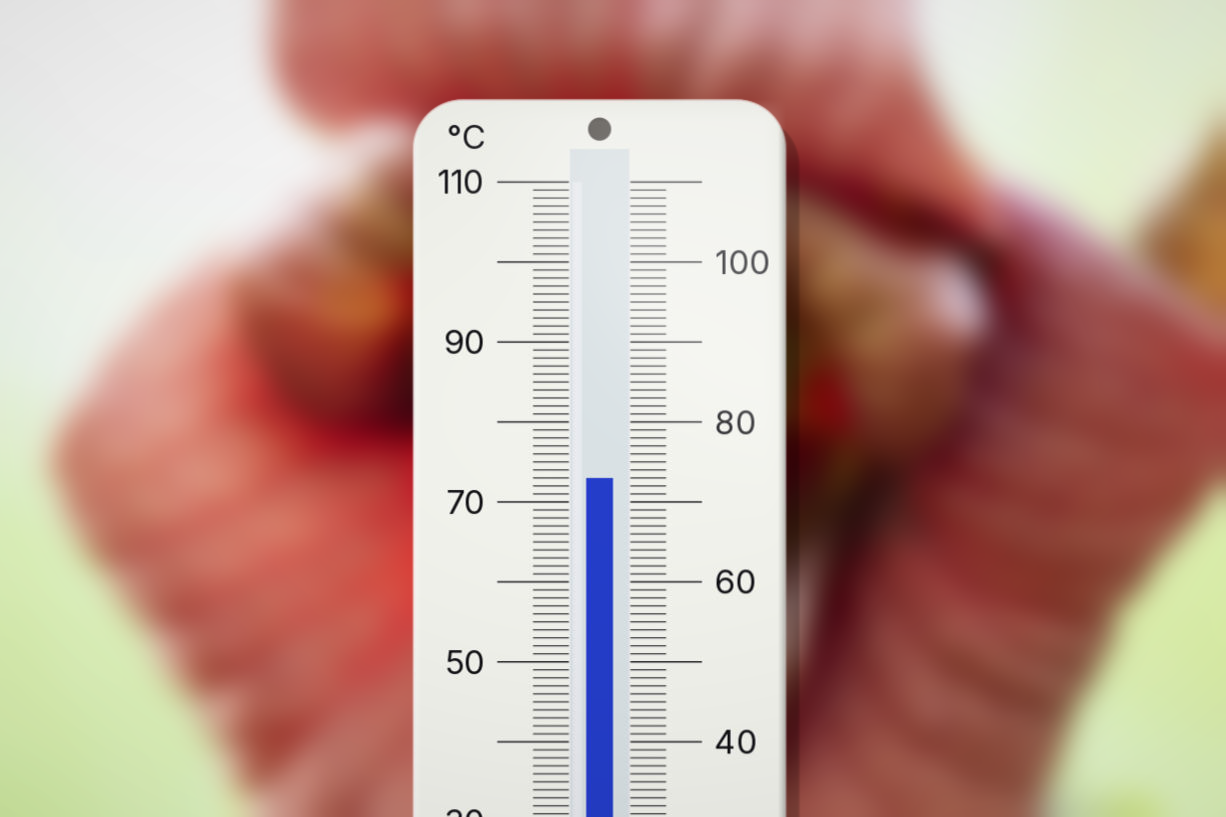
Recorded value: 73 °C
